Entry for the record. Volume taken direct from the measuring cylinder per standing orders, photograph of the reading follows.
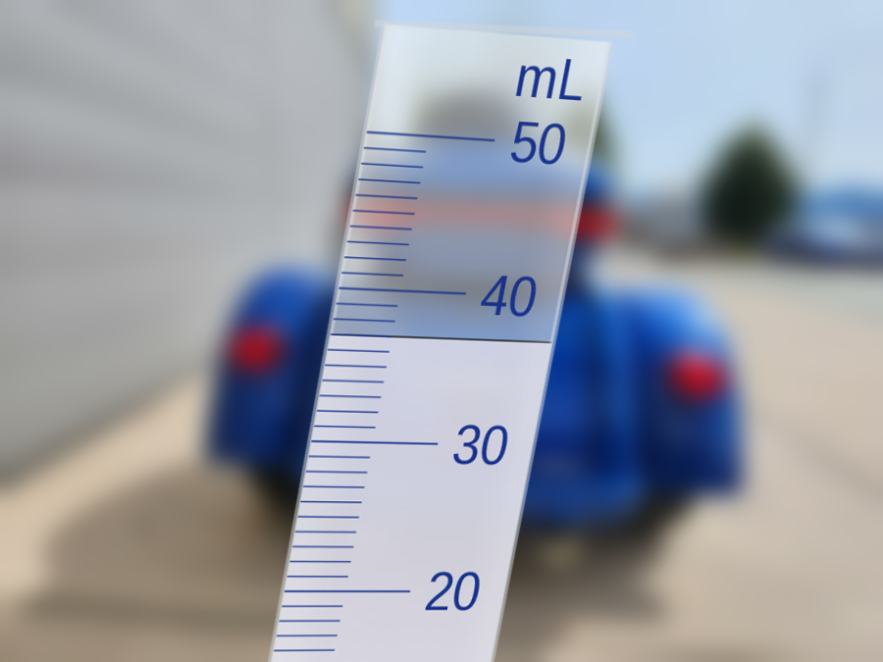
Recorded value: 37 mL
